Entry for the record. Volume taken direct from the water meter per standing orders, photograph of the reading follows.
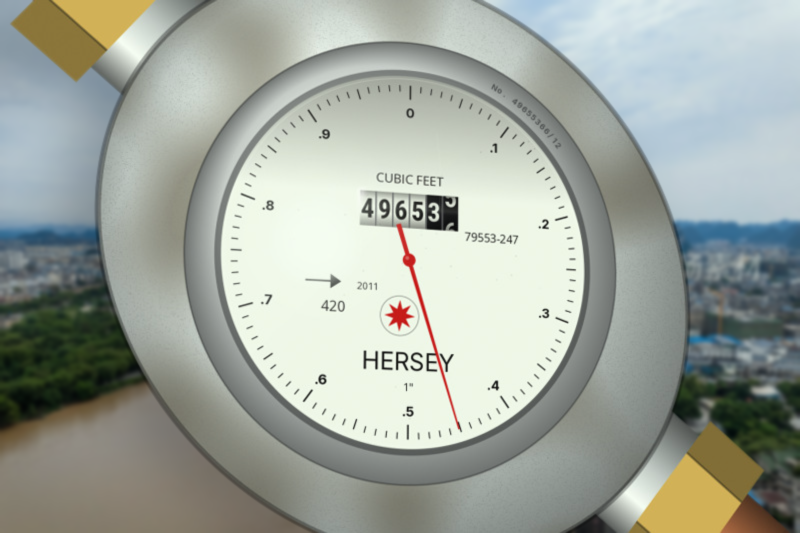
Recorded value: 496535.45 ft³
